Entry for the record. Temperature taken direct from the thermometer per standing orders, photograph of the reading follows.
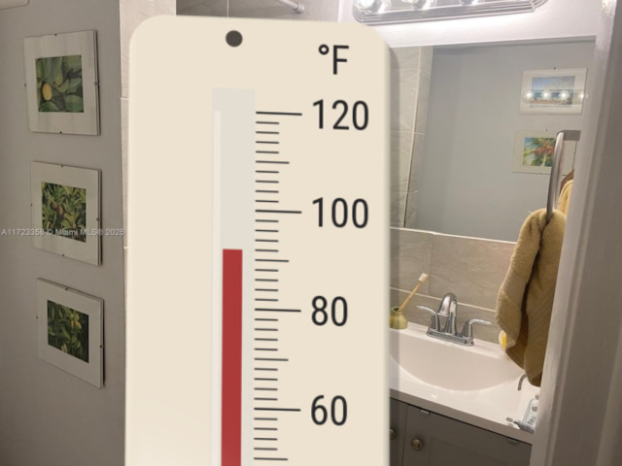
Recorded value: 92 °F
